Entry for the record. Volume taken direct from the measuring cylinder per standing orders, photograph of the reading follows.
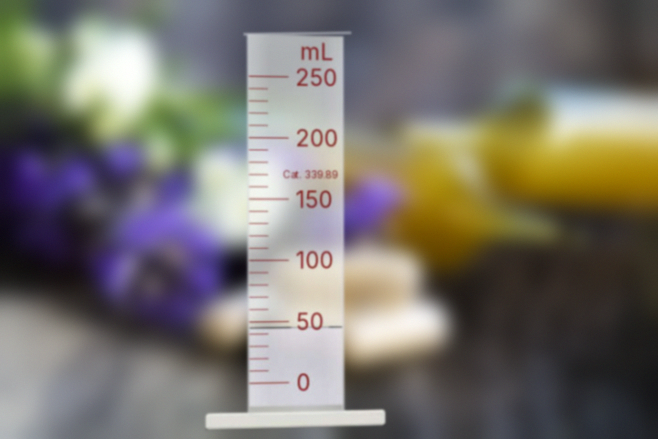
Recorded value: 45 mL
